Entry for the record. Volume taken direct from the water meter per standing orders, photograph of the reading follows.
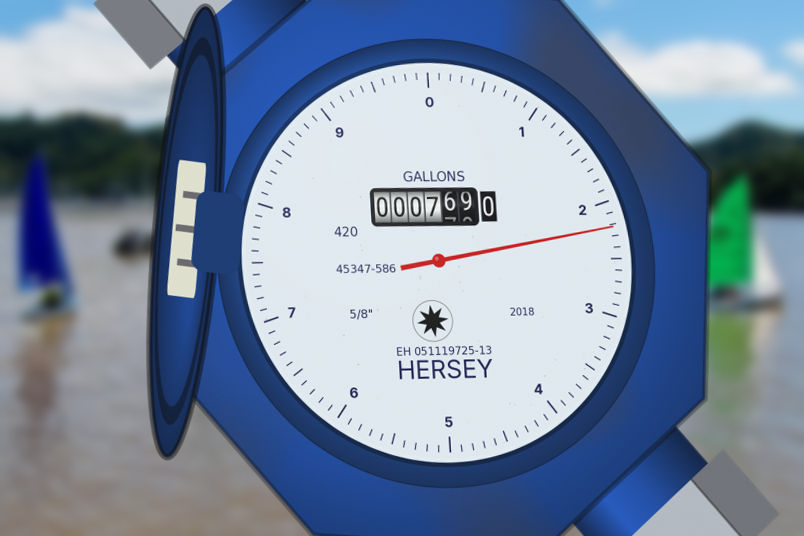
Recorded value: 7692.2 gal
